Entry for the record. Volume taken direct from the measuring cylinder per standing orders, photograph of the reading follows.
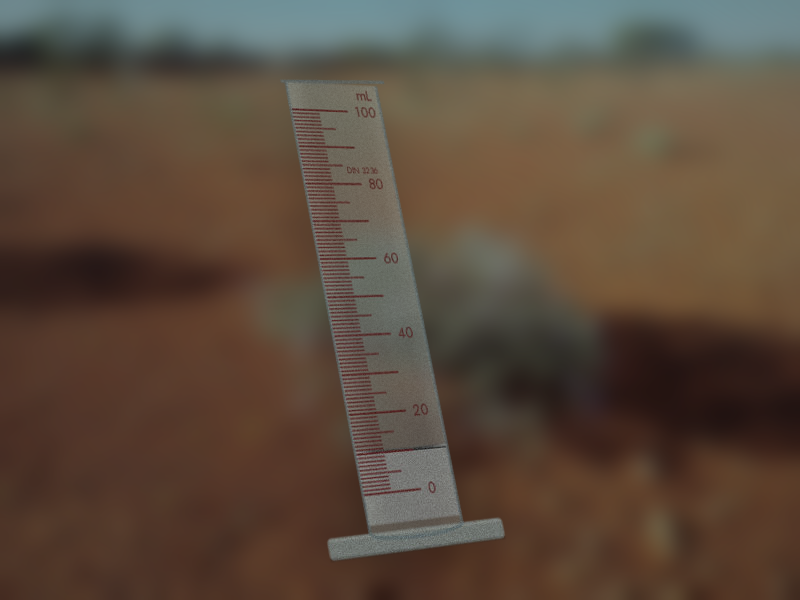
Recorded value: 10 mL
